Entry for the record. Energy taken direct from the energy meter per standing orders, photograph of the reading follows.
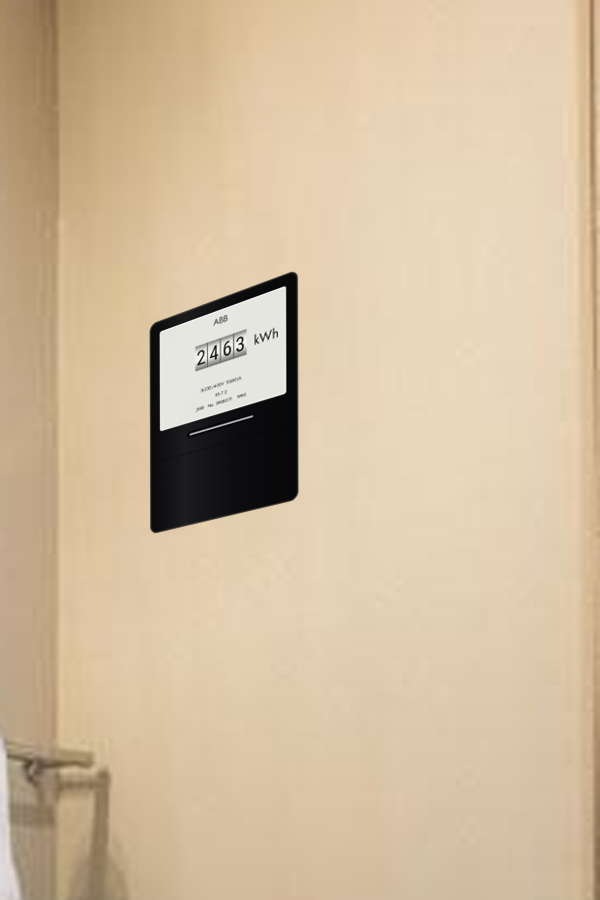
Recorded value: 2463 kWh
